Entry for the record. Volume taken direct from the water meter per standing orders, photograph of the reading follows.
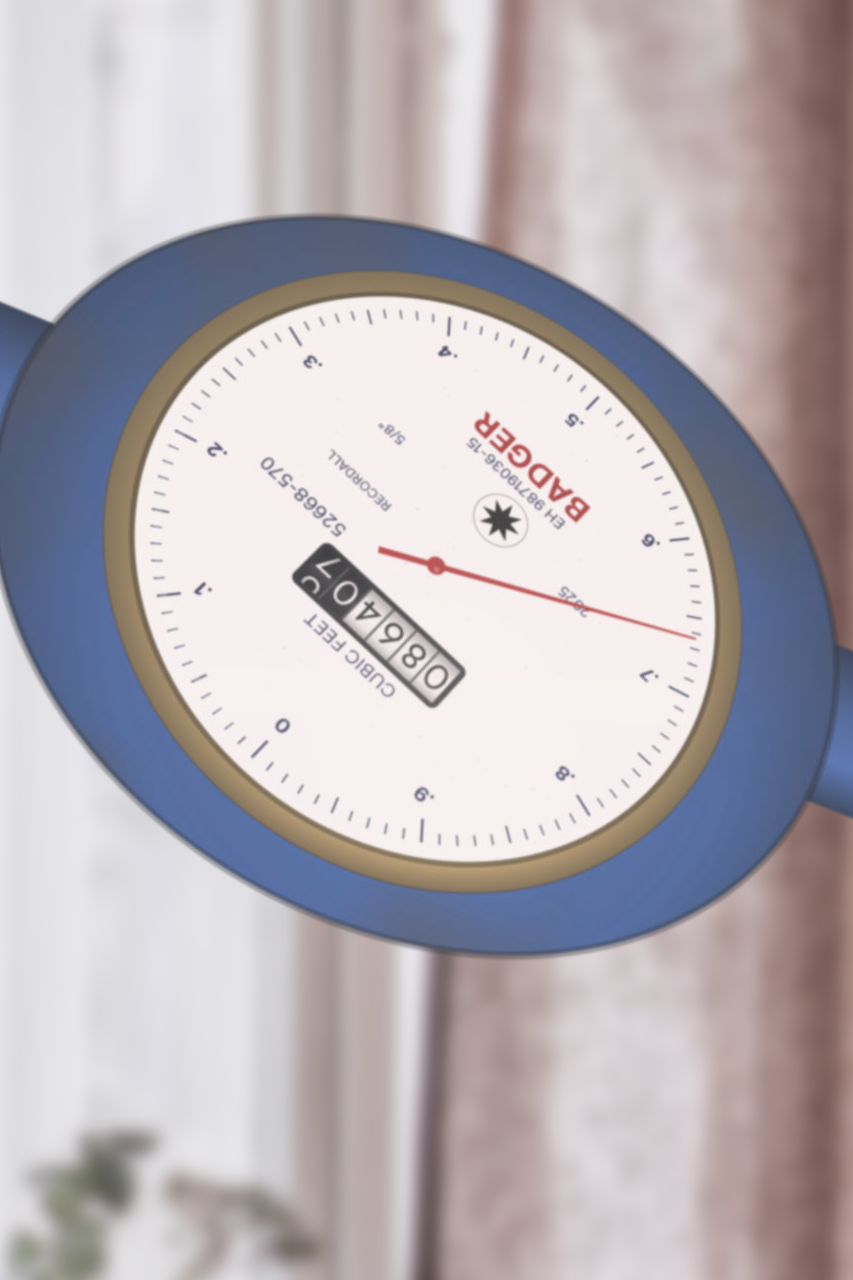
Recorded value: 86406.66 ft³
